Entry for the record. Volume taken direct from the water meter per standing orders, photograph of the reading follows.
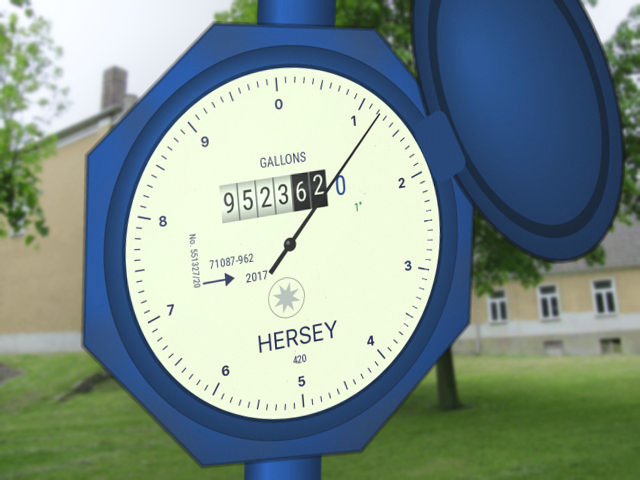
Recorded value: 9523621.2 gal
